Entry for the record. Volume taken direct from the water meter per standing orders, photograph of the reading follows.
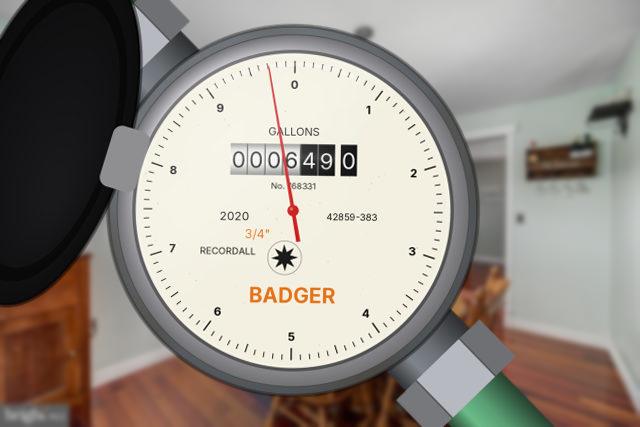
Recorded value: 6489.7 gal
